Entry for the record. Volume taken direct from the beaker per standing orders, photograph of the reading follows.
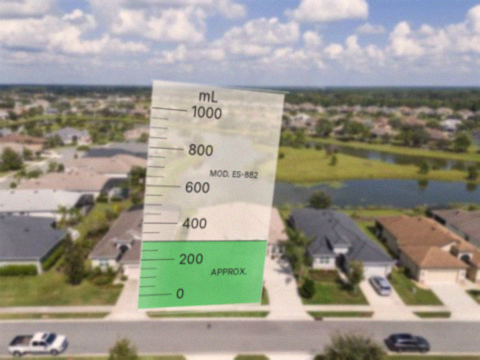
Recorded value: 300 mL
